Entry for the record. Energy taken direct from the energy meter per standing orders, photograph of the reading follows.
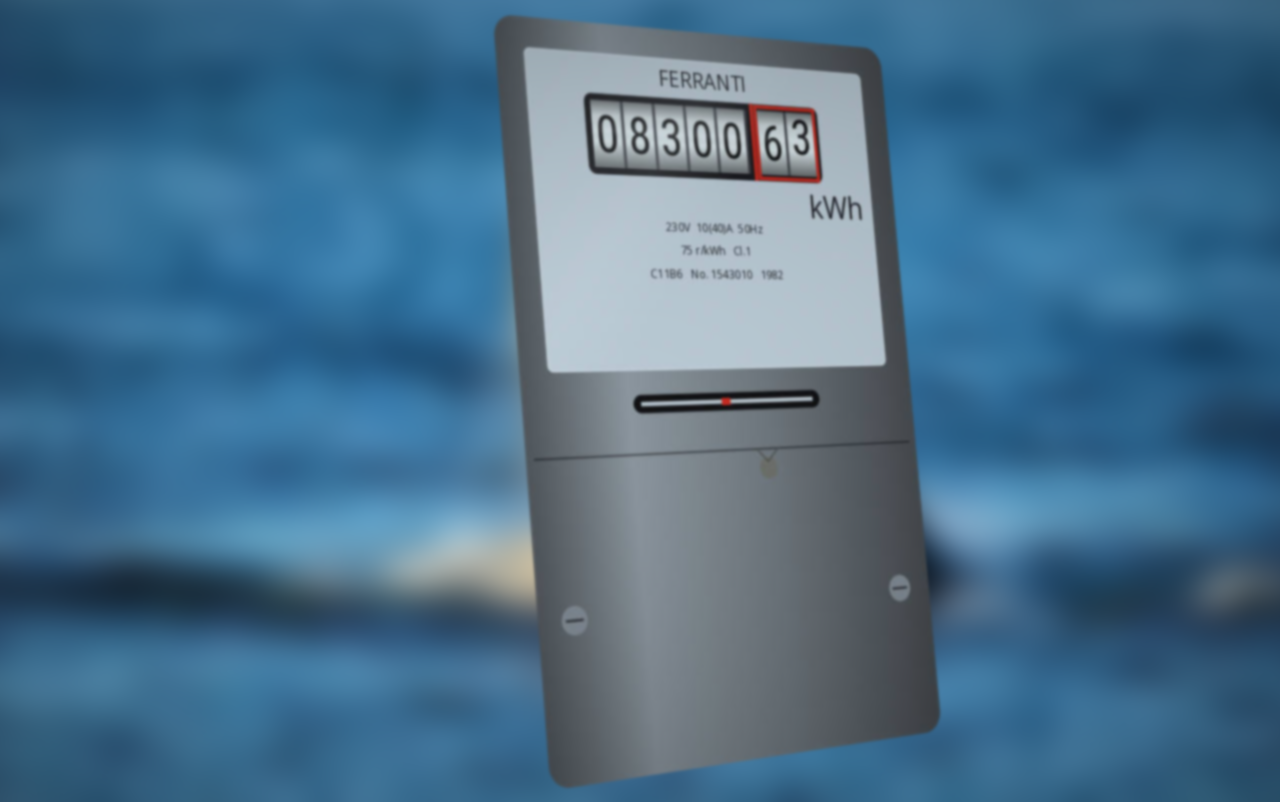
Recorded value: 8300.63 kWh
